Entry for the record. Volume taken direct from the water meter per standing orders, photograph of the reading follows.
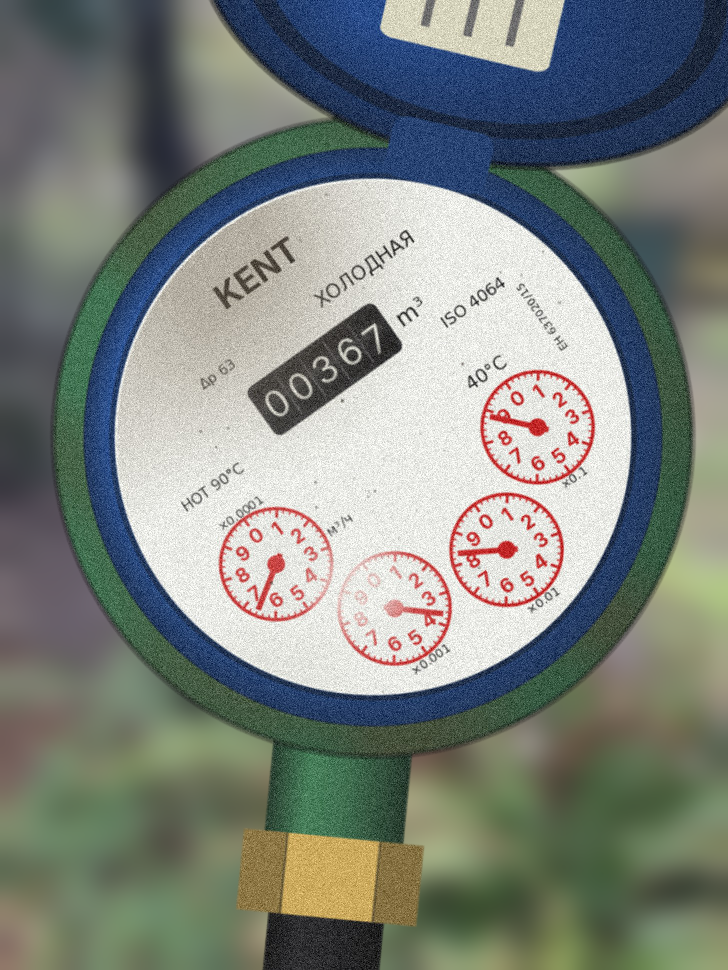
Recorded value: 366.8836 m³
